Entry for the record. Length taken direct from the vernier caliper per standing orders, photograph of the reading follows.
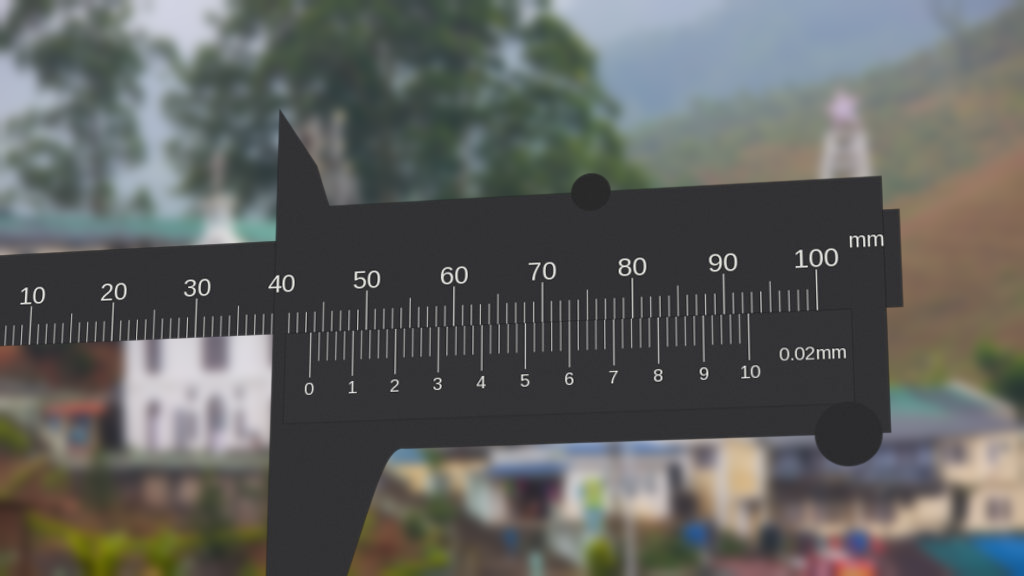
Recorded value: 43.6 mm
